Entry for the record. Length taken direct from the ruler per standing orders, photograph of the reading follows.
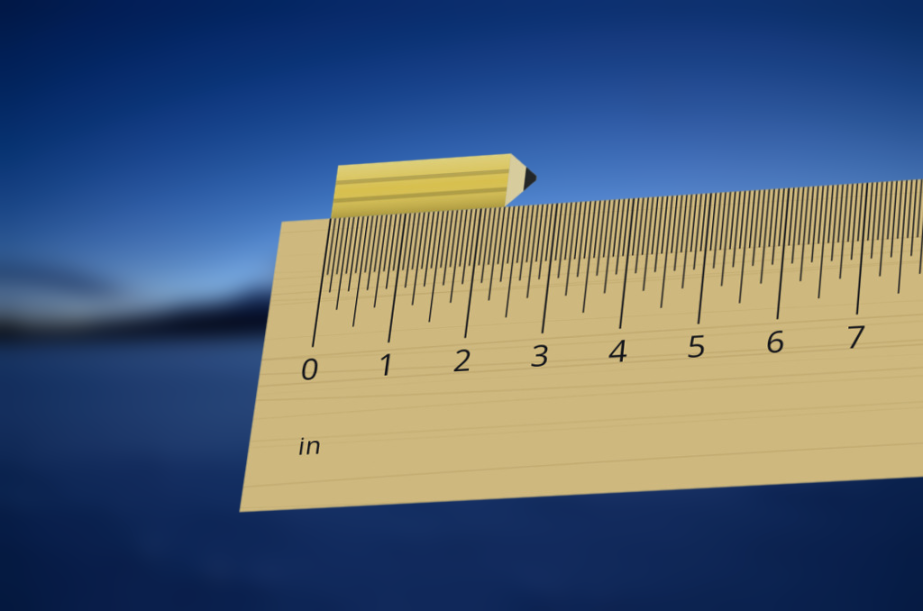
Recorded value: 2.6875 in
